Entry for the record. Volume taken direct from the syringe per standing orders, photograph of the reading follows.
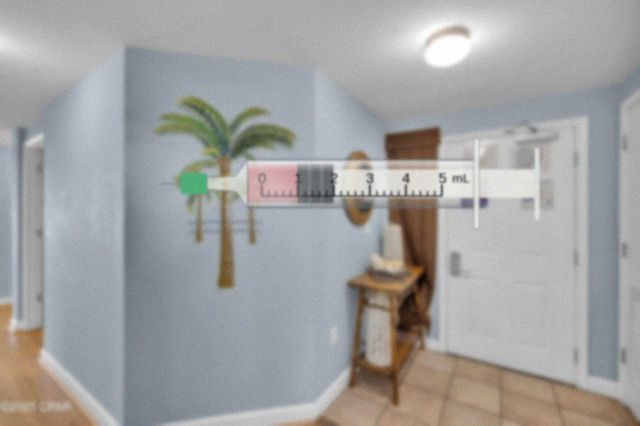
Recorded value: 1 mL
